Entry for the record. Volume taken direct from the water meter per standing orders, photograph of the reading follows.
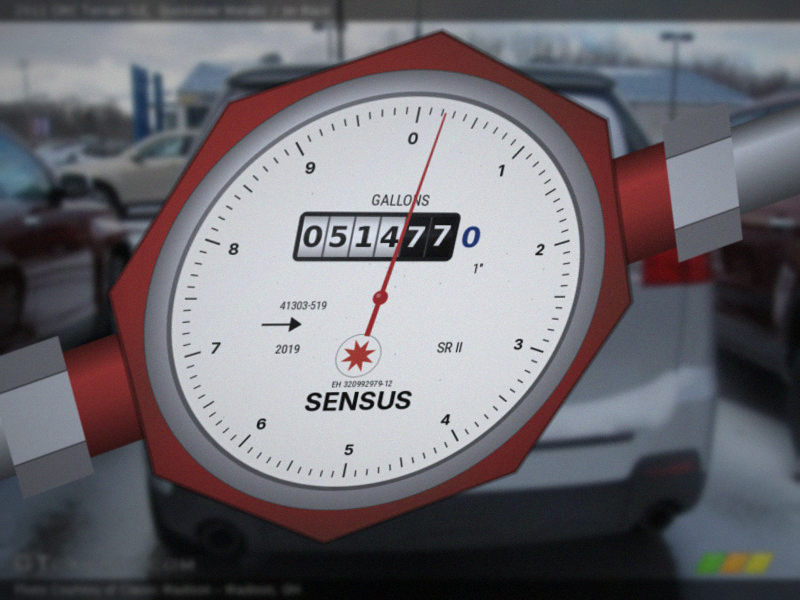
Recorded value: 514770.2 gal
